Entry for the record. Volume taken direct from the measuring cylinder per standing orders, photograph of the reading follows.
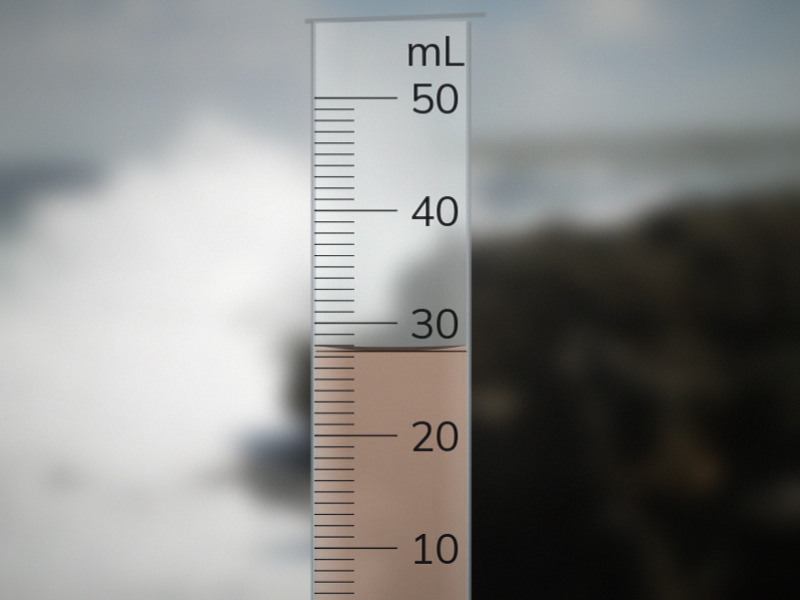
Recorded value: 27.5 mL
